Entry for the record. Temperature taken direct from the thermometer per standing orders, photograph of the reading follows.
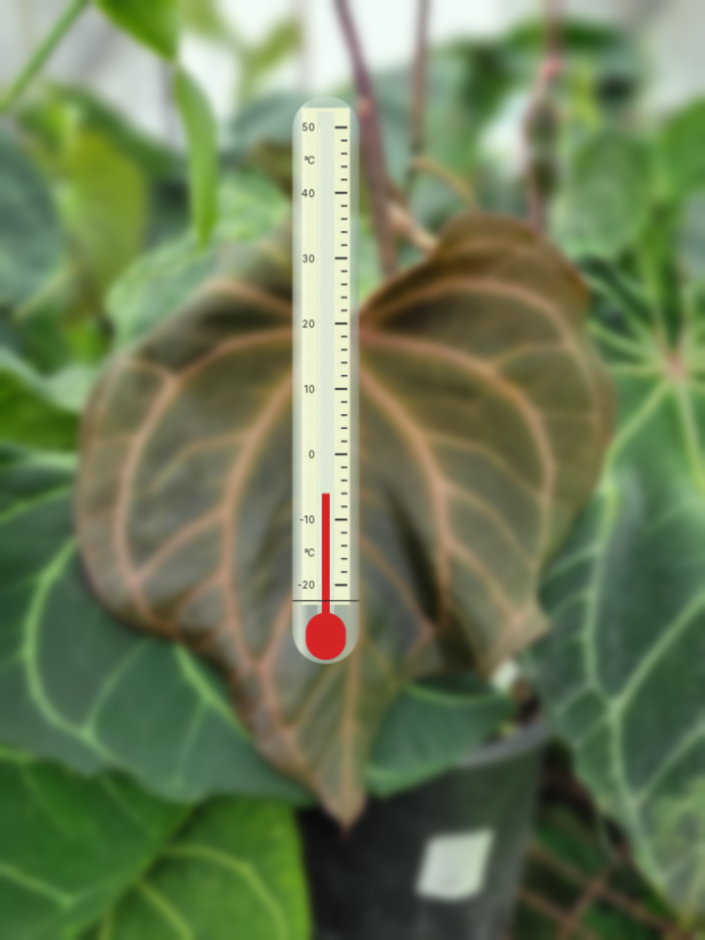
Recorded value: -6 °C
